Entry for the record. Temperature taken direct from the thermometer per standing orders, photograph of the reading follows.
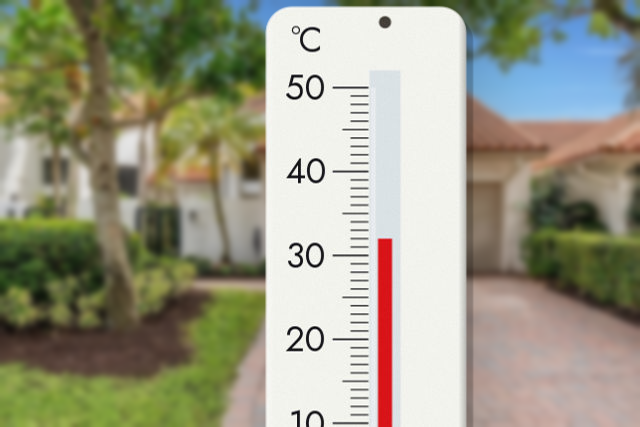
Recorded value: 32 °C
